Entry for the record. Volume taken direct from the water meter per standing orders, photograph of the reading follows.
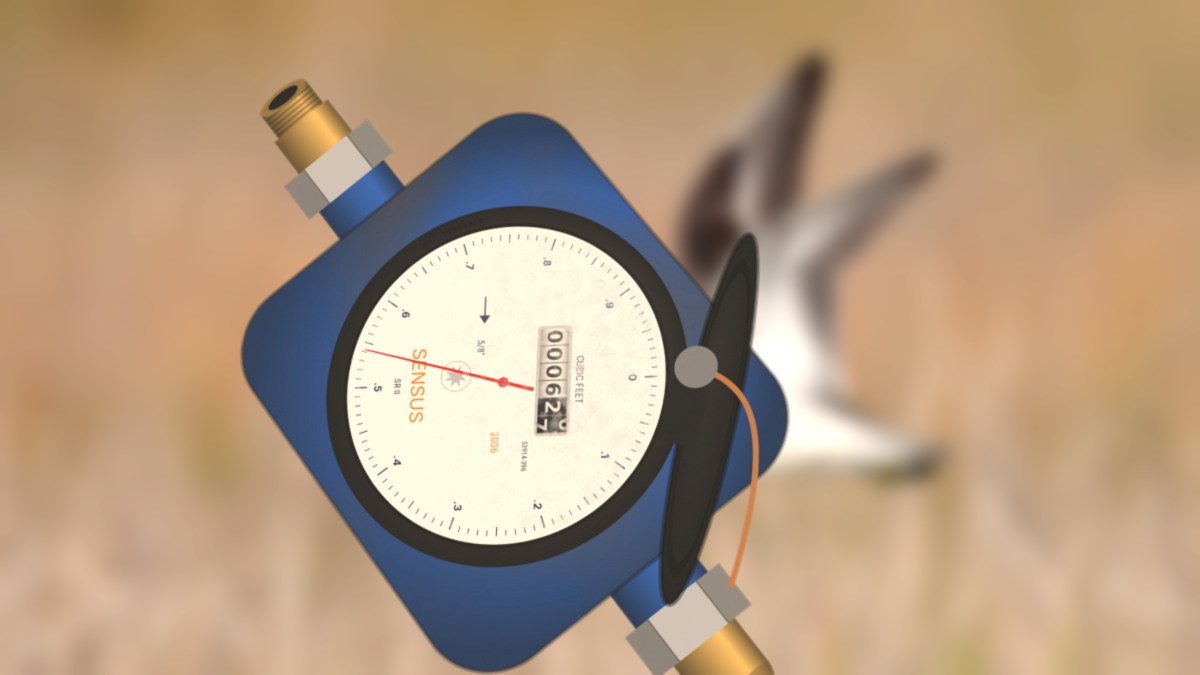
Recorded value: 626.54 ft³
